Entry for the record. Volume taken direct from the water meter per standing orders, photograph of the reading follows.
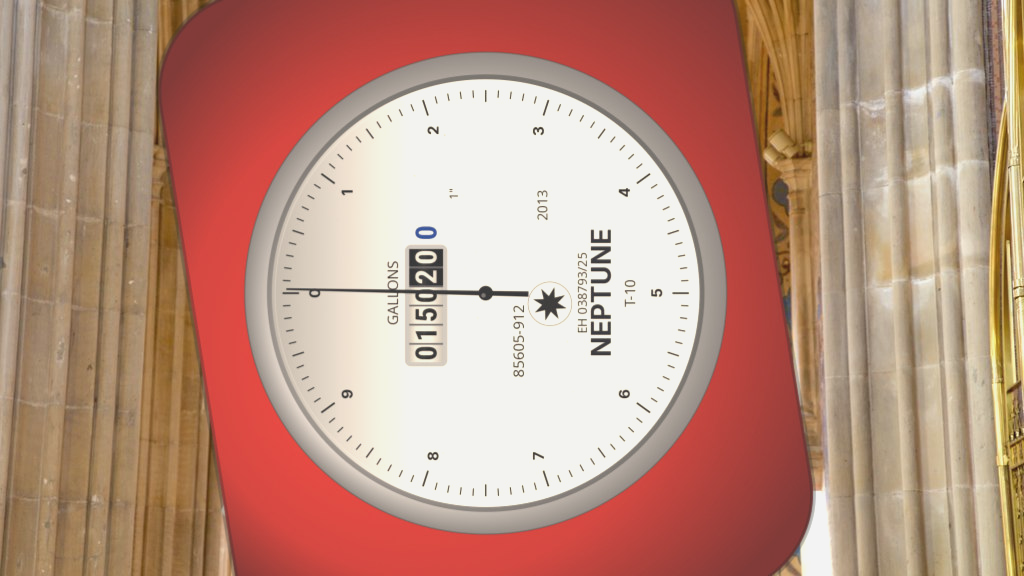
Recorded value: 150200.0 gal
